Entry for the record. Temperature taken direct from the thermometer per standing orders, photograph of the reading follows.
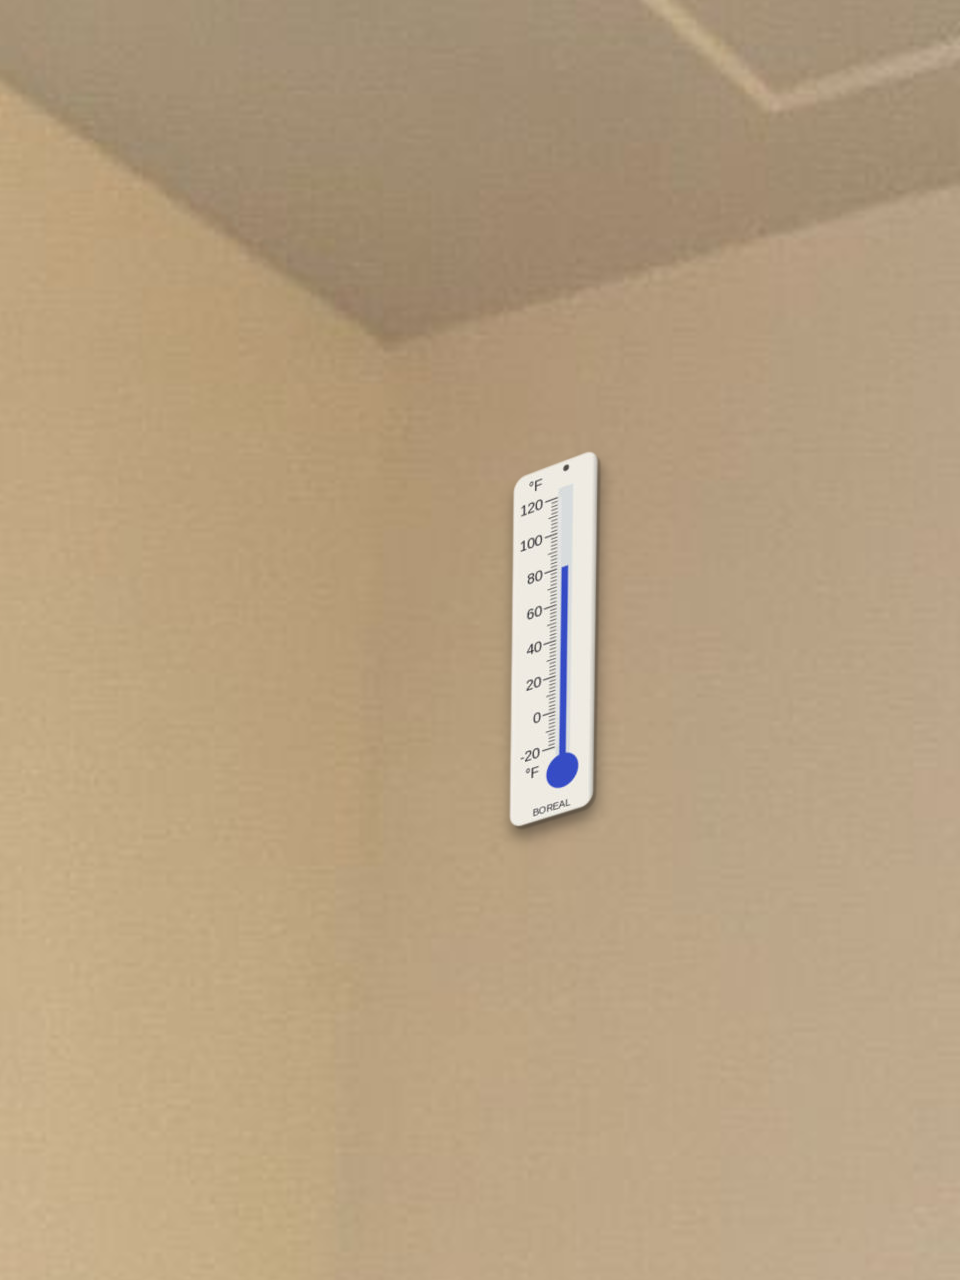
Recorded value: 80 °F
